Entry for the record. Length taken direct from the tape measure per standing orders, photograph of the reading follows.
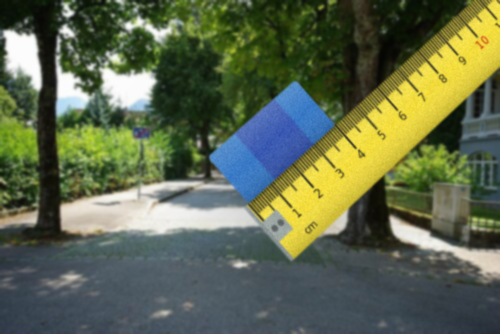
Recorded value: 4 cm
